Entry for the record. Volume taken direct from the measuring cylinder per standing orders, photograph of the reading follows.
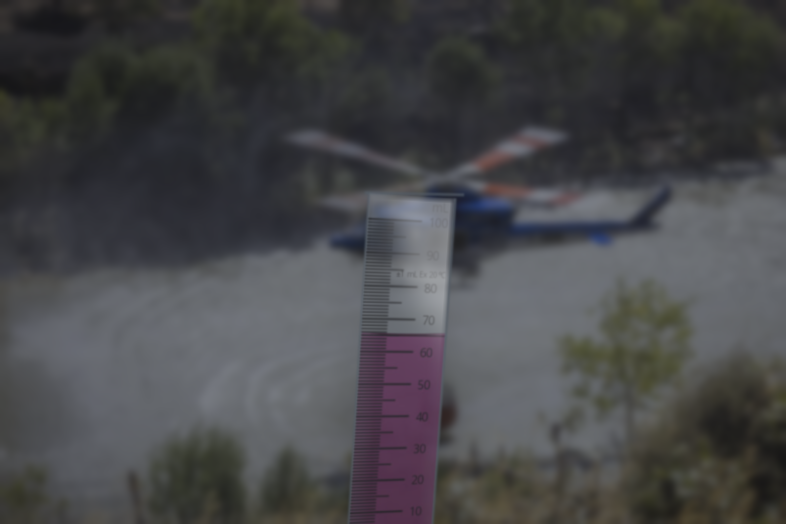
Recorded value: 65 mL
